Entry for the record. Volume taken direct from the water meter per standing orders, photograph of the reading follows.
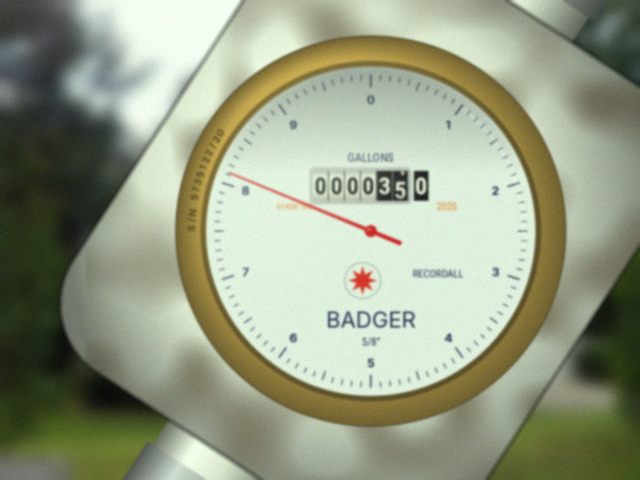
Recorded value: 348.1 gal
